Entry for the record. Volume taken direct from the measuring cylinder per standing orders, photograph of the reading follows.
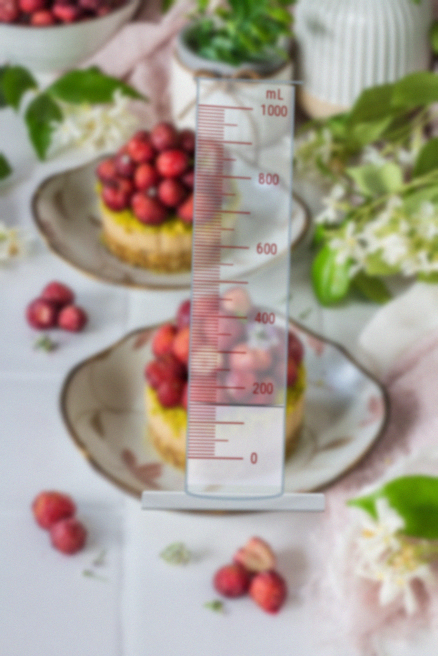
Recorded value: 150 mL
